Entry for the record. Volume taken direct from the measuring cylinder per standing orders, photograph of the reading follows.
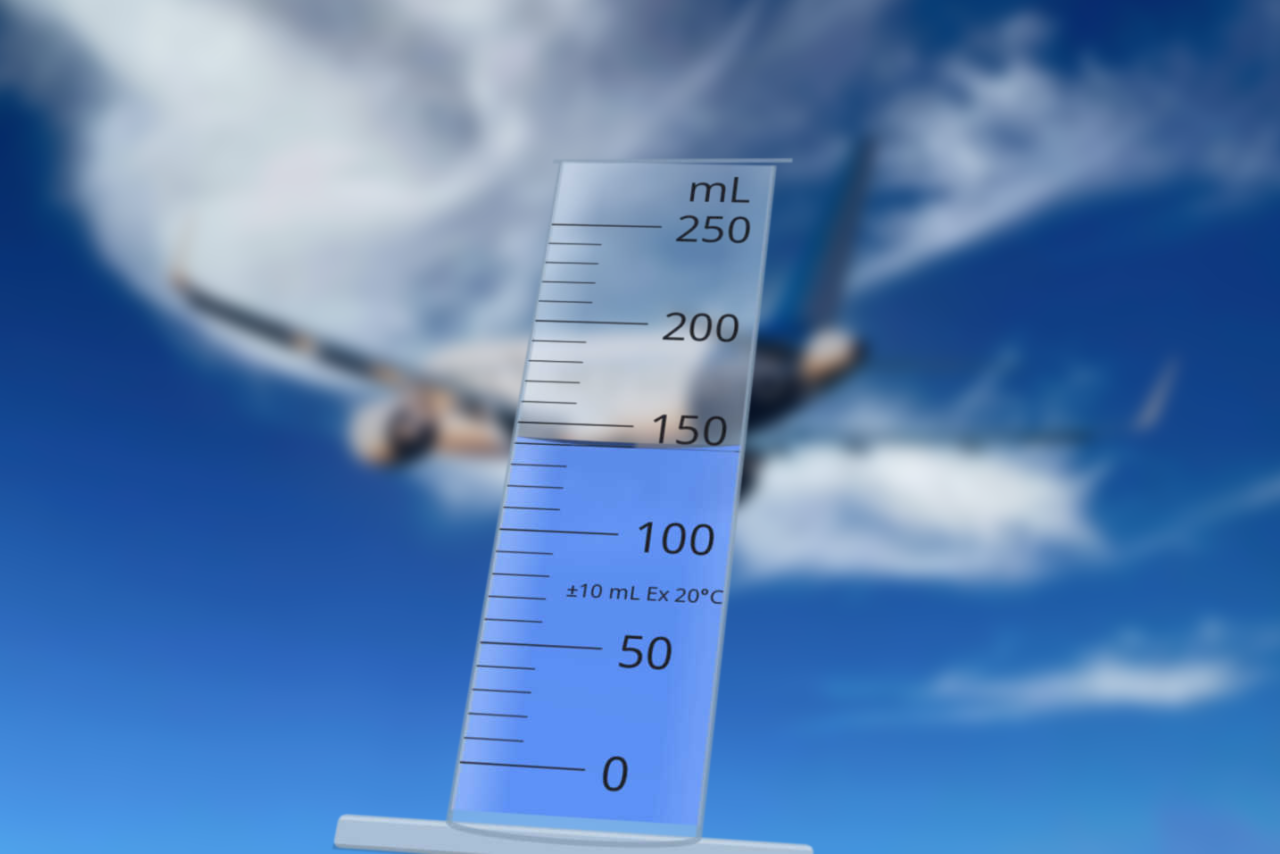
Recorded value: 140 mL
